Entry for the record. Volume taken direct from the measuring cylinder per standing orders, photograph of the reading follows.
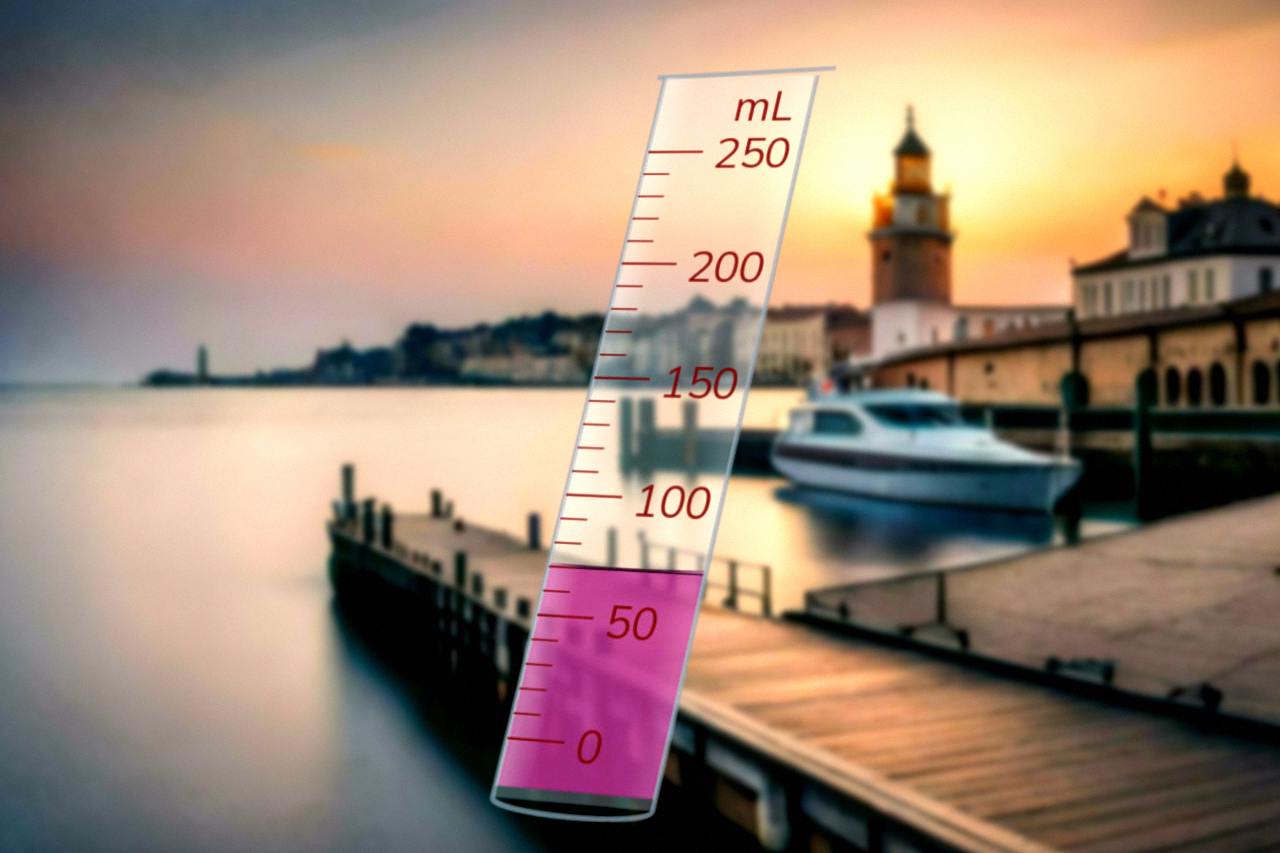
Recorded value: 70 mL
